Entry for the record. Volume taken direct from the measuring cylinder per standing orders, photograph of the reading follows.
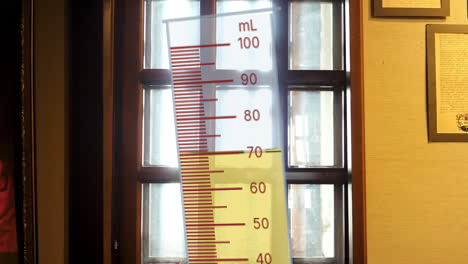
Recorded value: 70 mL
